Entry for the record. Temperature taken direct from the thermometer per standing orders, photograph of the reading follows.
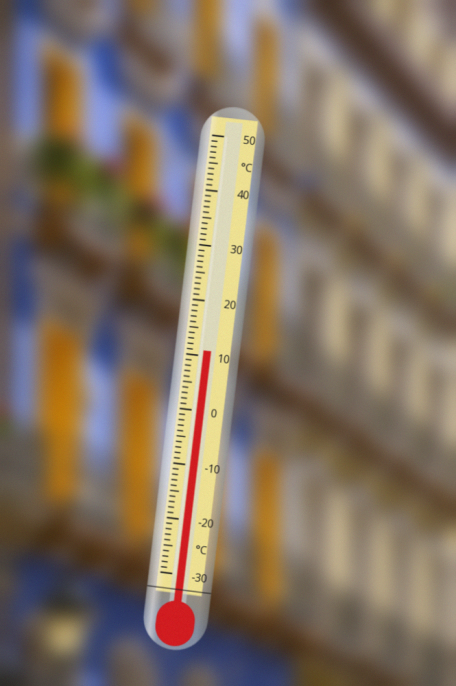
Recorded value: 11 °C
